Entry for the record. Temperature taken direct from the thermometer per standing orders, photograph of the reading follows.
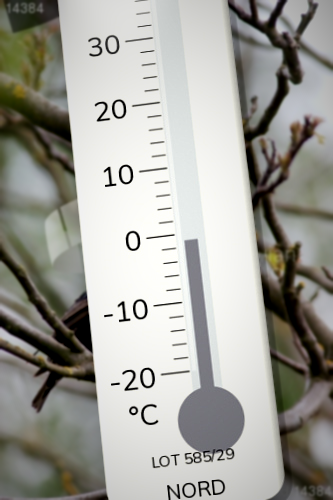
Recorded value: -1 °C
